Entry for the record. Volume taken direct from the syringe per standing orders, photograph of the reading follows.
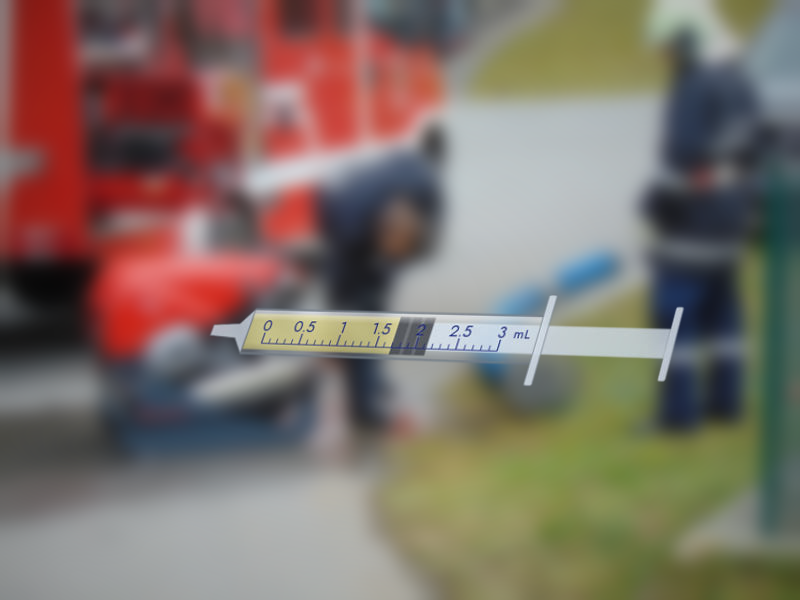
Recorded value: 1.7 mL
